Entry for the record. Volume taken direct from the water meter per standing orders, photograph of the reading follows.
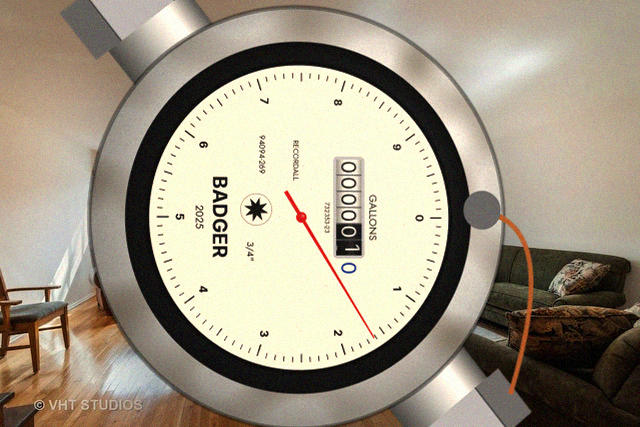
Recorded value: 11.6 gal
